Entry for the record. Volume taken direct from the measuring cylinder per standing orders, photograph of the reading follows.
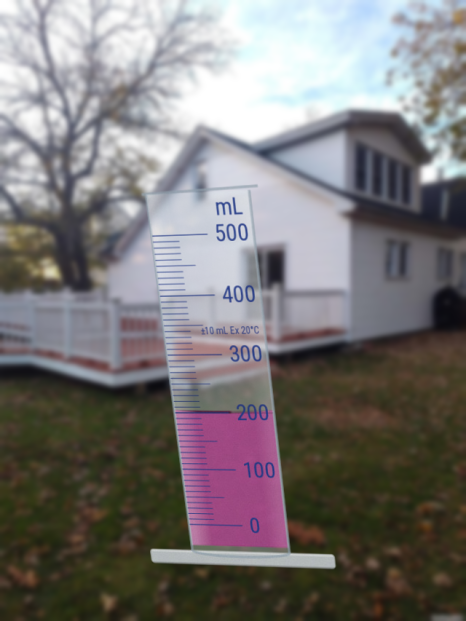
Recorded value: 200 mL
